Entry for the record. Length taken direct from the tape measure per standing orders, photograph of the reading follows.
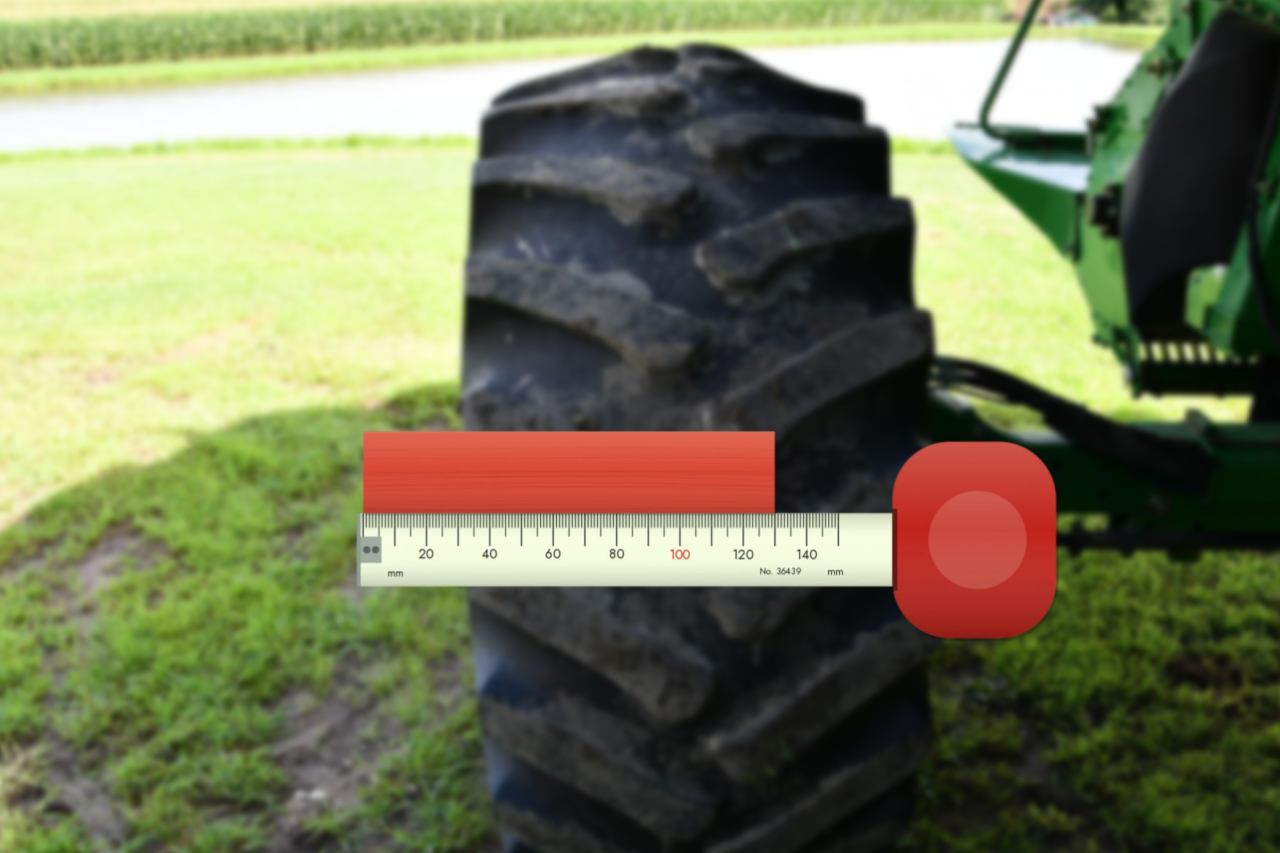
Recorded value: 130 mm
